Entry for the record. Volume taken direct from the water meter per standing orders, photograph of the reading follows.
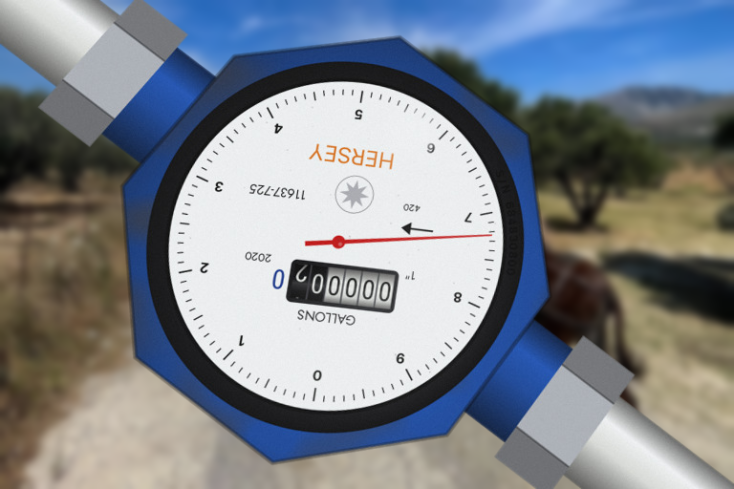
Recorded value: 17.2 gal
